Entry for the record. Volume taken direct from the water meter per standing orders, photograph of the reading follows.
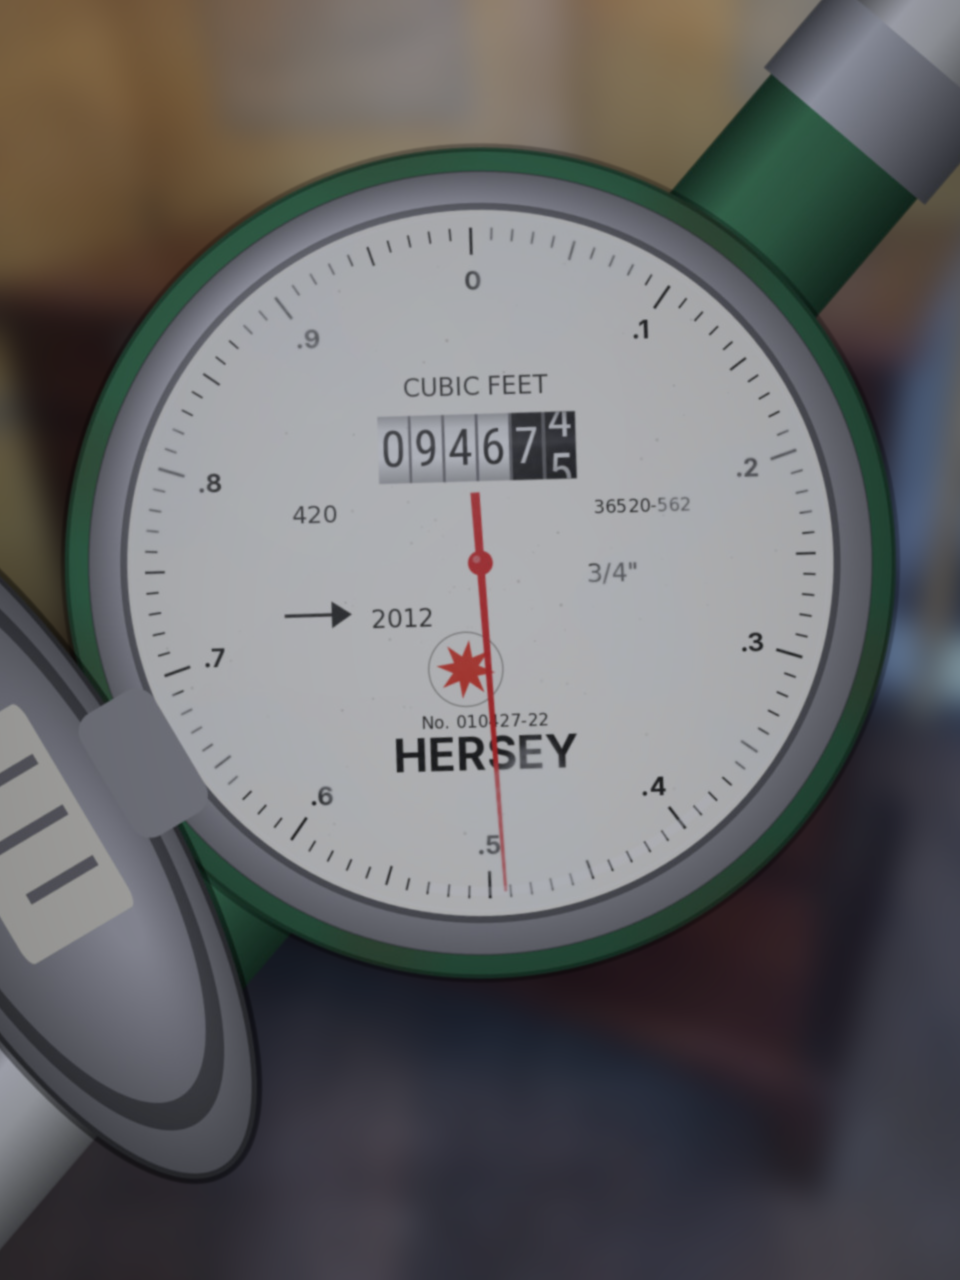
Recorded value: 94674.49 ft³
